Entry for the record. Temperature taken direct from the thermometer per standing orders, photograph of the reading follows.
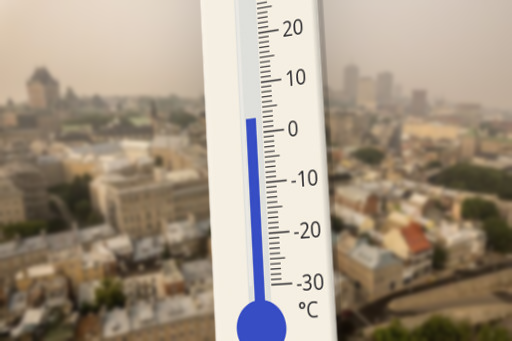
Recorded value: 3 °C
